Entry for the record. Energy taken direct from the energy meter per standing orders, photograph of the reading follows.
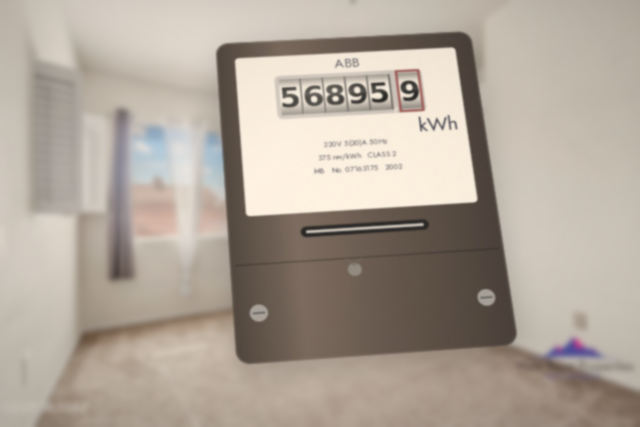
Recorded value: 56895.9 kWh
